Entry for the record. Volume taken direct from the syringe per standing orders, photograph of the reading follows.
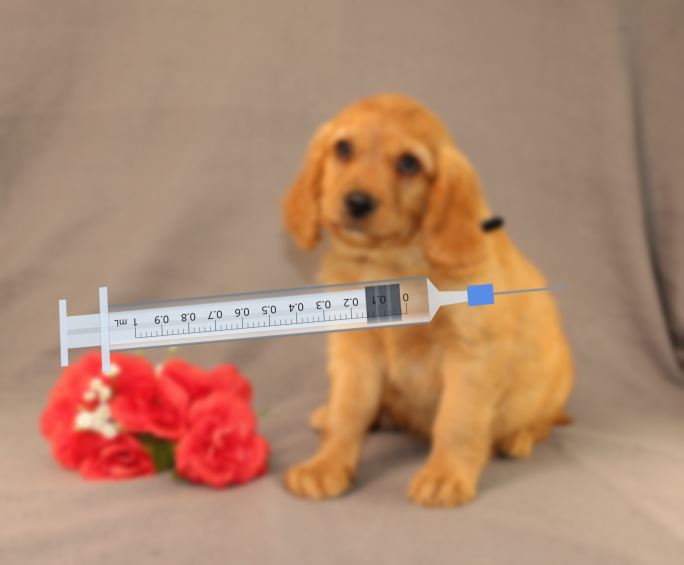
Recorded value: 0.02 mL
